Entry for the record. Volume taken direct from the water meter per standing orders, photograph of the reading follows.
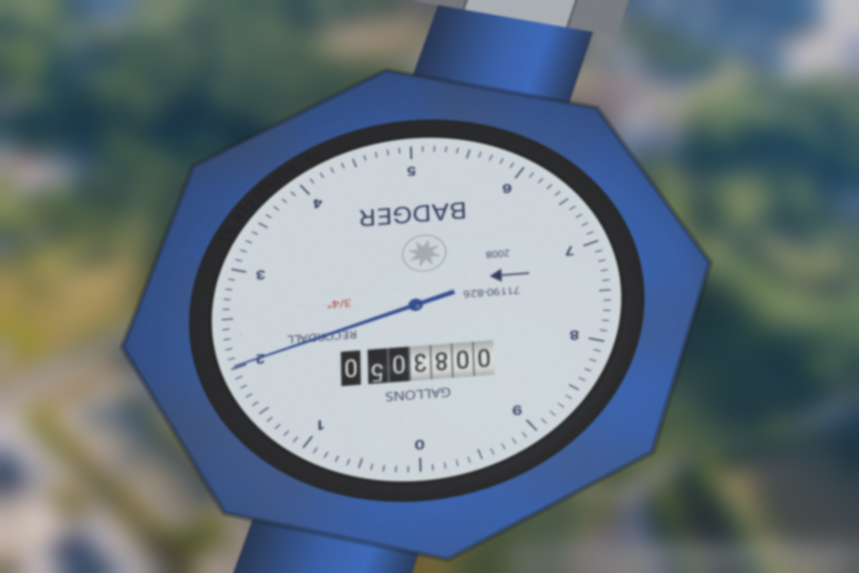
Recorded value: 83052.0 gal
